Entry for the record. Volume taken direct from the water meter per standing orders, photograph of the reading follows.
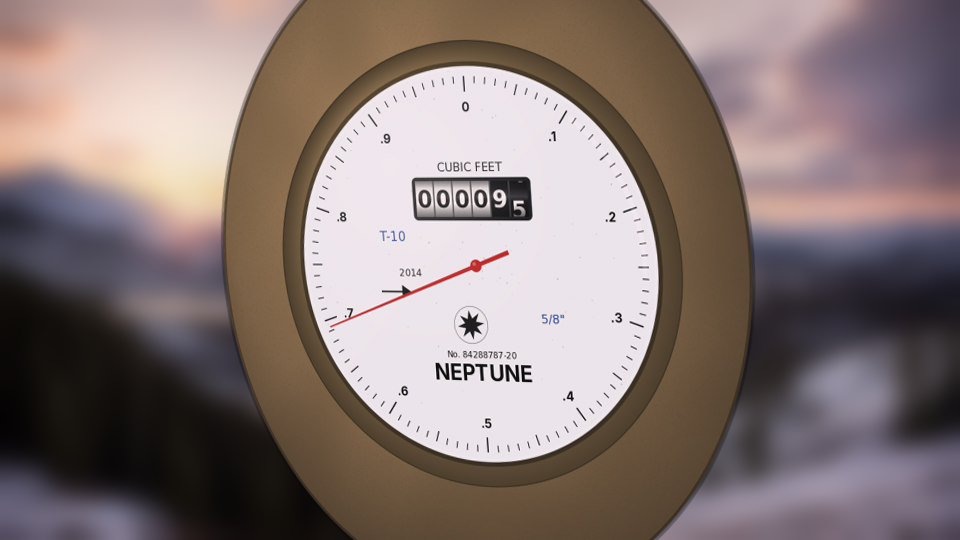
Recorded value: 94.69 ft³
